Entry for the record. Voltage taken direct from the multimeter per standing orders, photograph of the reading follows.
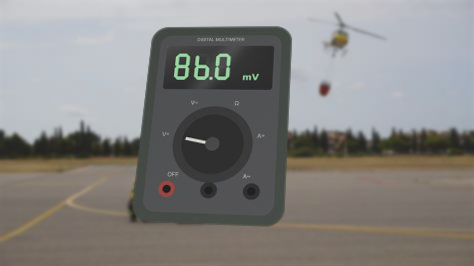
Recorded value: 86.0 mV
